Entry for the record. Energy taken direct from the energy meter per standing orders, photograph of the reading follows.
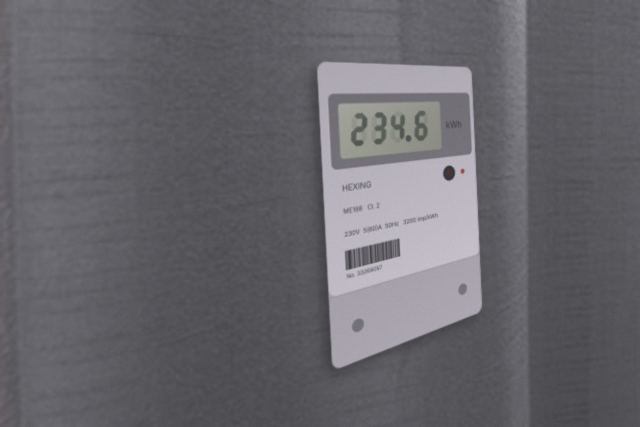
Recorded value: 234.6 kWh
